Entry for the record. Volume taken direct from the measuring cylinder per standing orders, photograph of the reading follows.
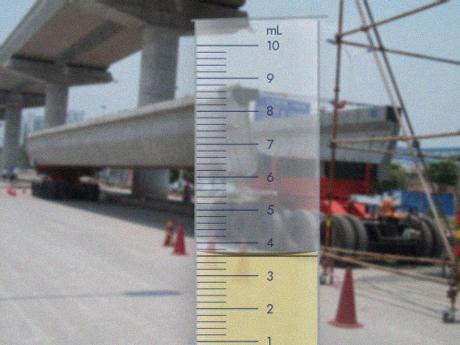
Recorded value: 3.6 mL
